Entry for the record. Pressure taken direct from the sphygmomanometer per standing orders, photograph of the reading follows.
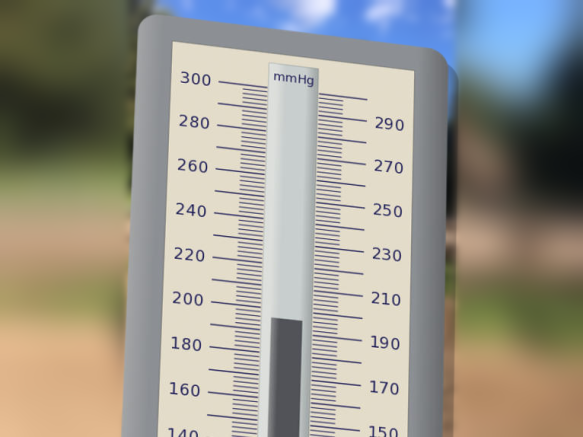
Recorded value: 196 mmHg
